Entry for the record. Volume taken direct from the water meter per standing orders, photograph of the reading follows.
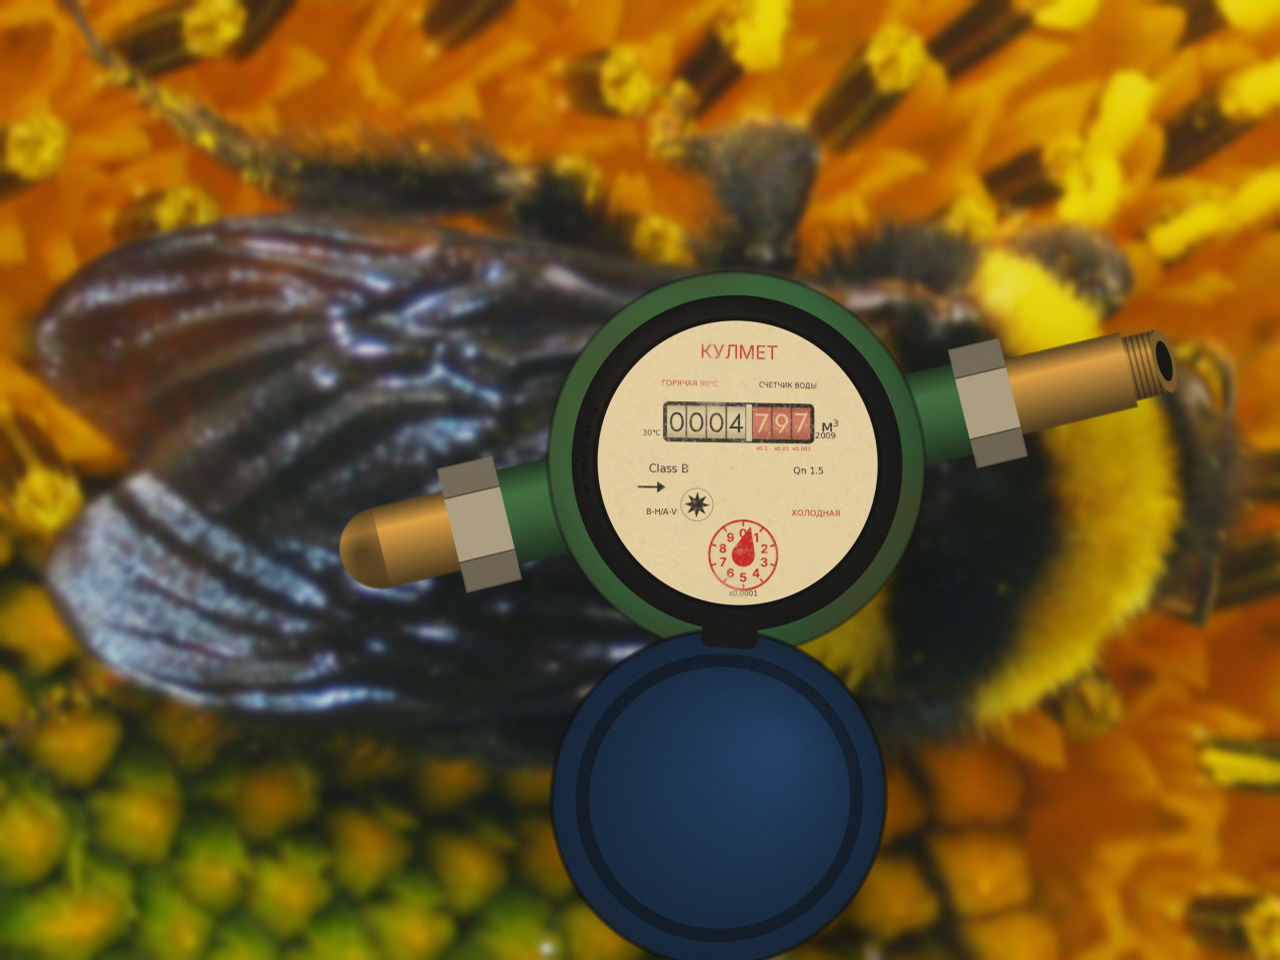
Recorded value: 4.7970 m³
